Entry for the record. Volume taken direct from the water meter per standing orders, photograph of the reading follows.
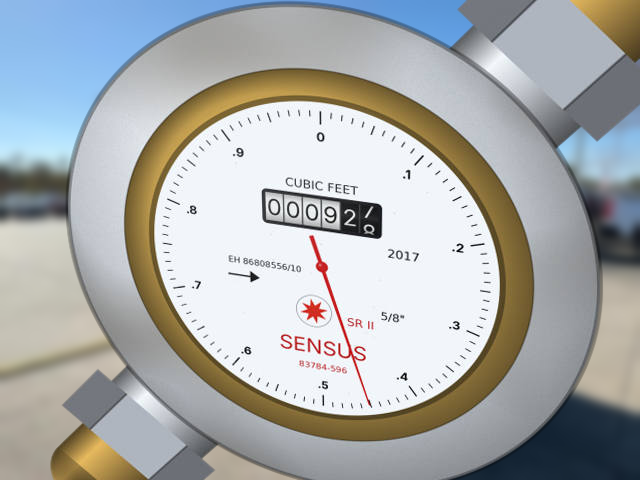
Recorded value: 927.45 ft³
